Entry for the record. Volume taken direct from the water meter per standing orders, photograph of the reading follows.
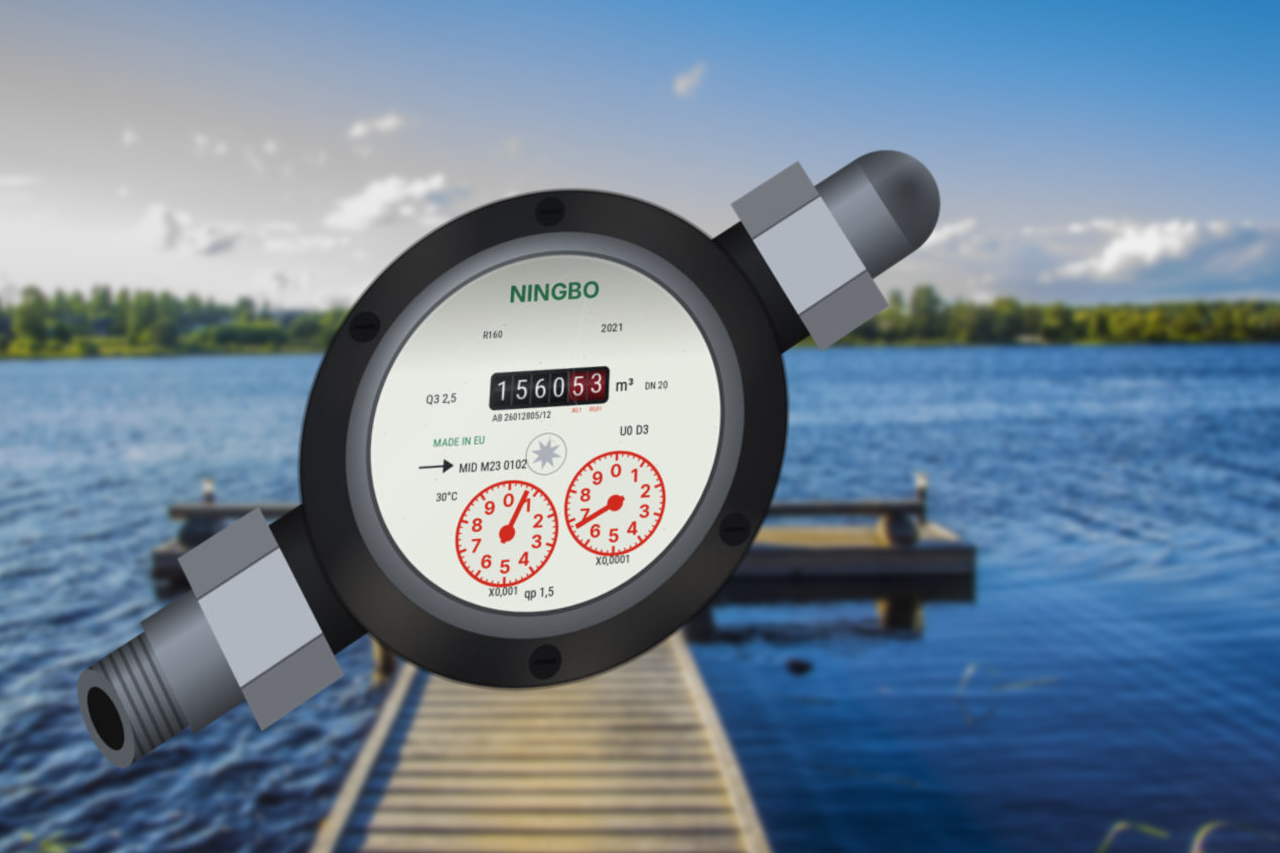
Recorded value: 1560.5306 m³
